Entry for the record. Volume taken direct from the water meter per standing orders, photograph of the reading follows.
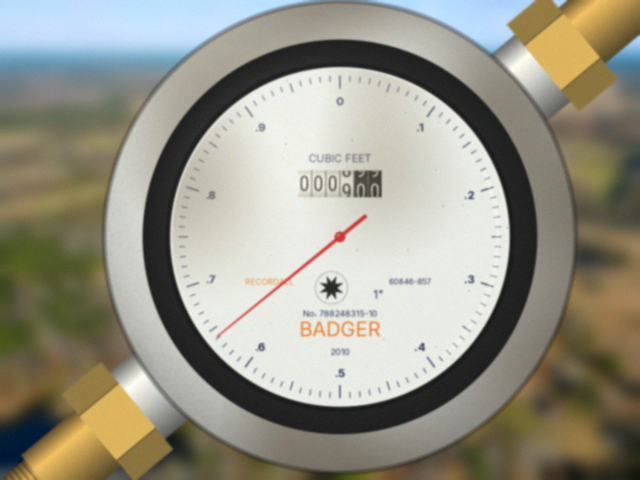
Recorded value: 899.64 ft³
